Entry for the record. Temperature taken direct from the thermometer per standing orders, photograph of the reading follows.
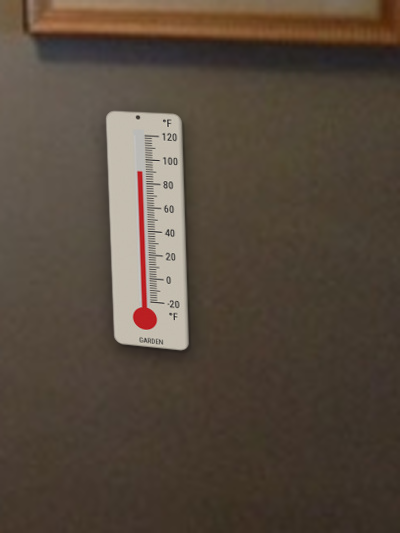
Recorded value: 90 °F
